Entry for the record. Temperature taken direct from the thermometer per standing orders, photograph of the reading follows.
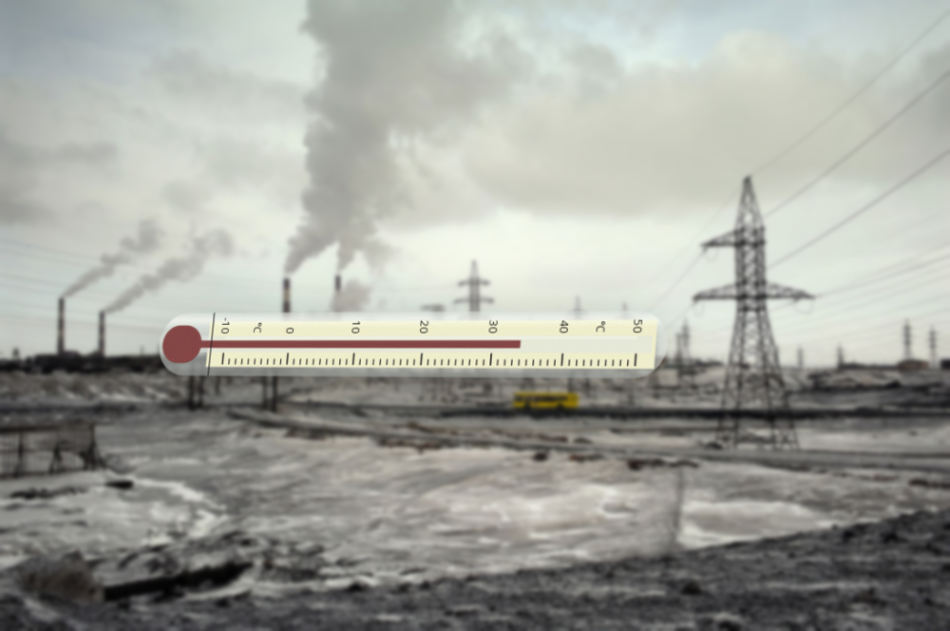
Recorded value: 34 °C
